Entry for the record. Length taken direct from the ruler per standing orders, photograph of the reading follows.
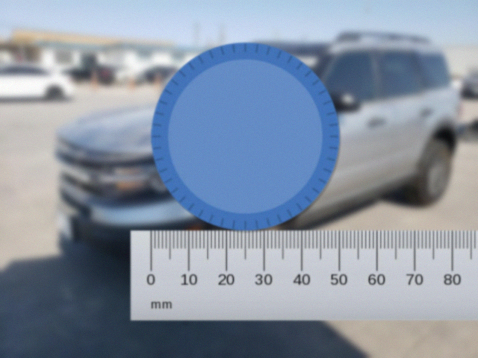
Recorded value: 50 mm
